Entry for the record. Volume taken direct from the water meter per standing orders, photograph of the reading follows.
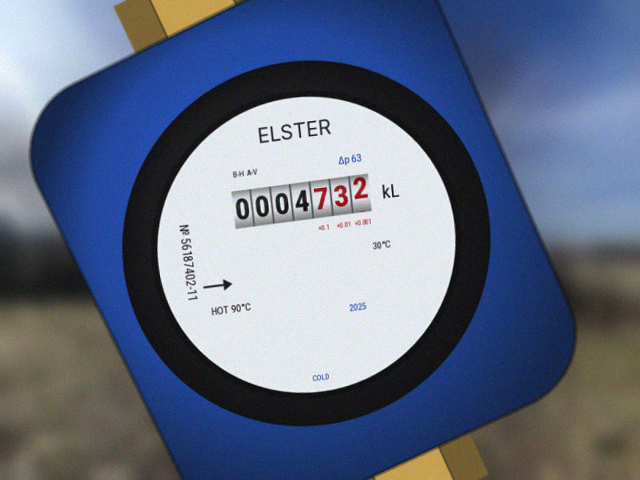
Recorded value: 4.732 kL
